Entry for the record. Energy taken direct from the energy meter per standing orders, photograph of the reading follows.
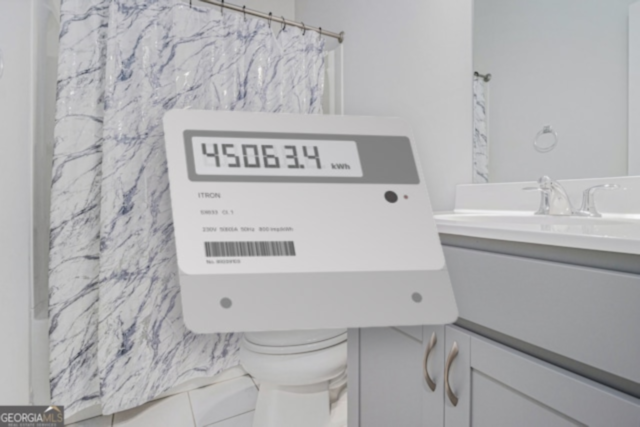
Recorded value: 45063.4 kWh
